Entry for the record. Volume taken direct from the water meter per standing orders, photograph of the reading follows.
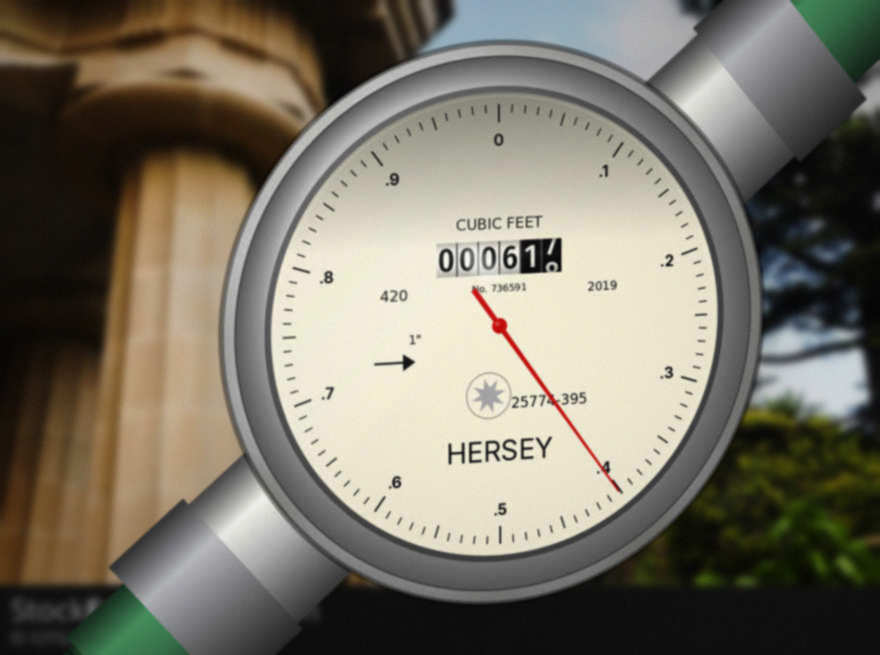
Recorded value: 617.40 ft³
